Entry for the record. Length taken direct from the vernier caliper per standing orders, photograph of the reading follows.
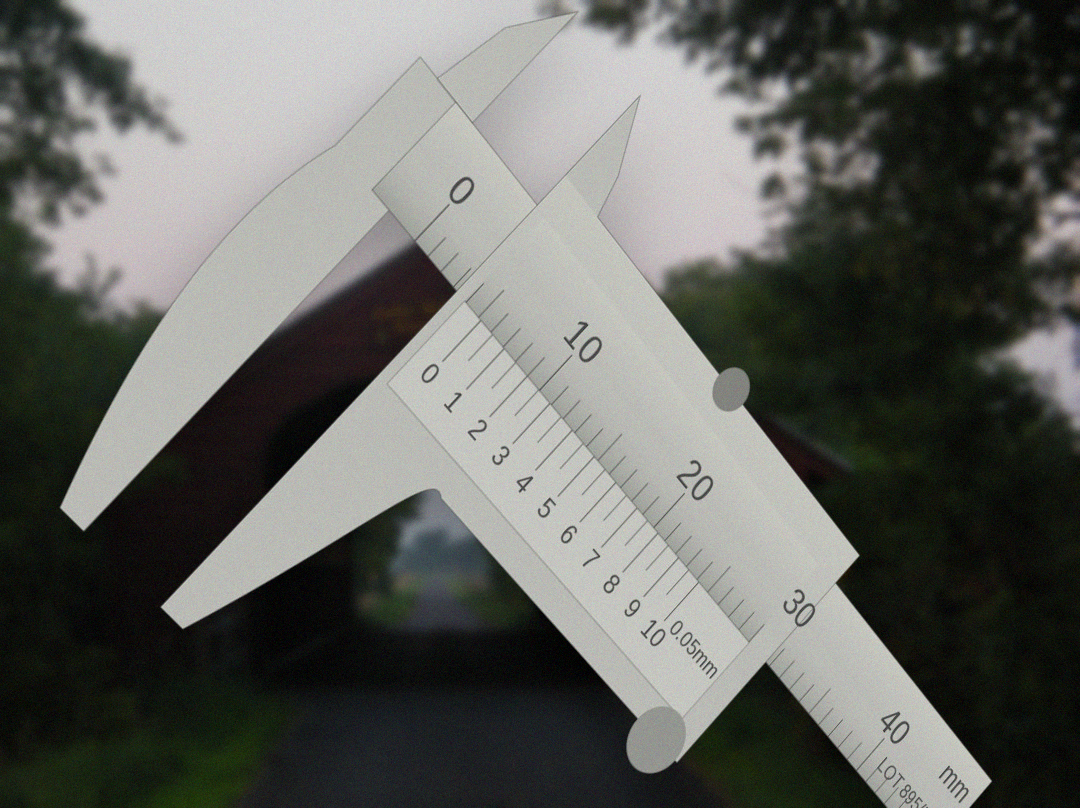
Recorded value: 5.2 mm
